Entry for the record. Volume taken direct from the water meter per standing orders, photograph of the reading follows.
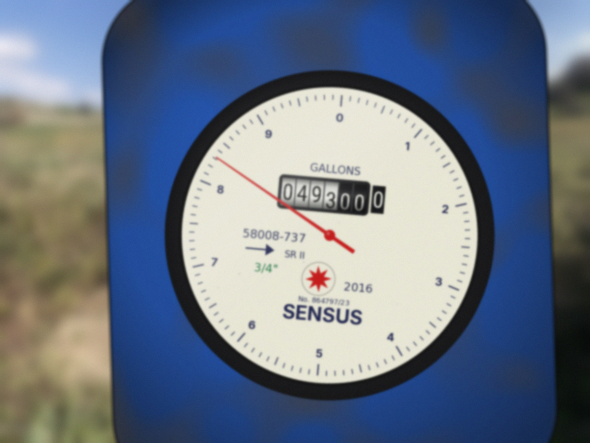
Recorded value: 492998.3 gal
